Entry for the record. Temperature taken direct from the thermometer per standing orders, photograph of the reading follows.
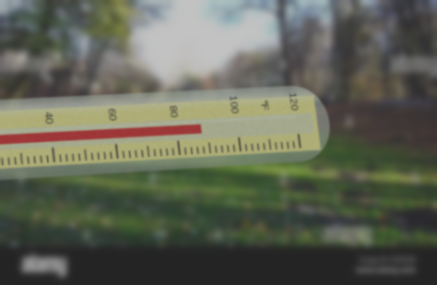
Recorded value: 88 °F
